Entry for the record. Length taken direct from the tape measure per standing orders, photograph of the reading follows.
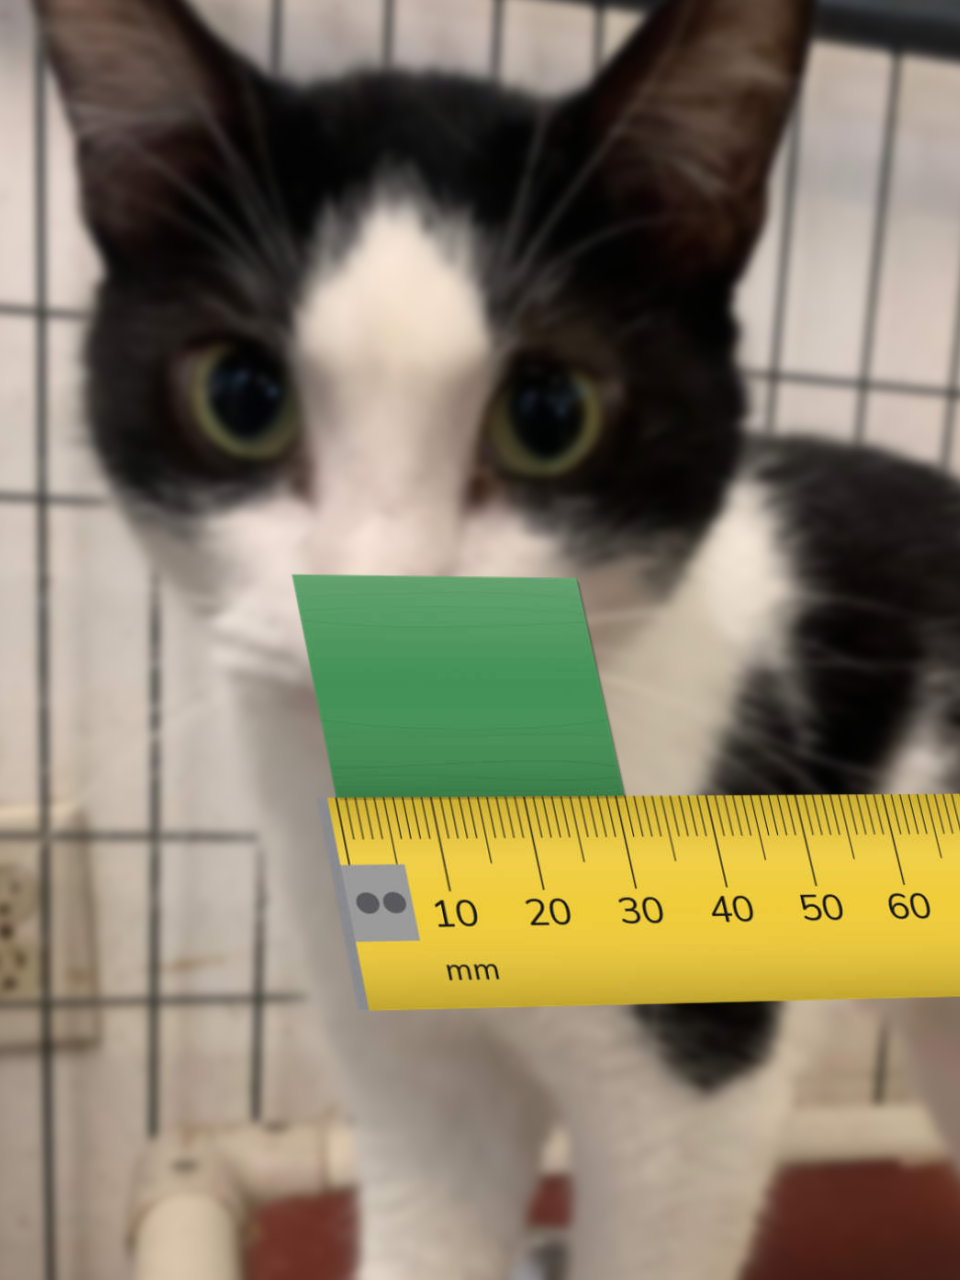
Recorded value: 31 mm
